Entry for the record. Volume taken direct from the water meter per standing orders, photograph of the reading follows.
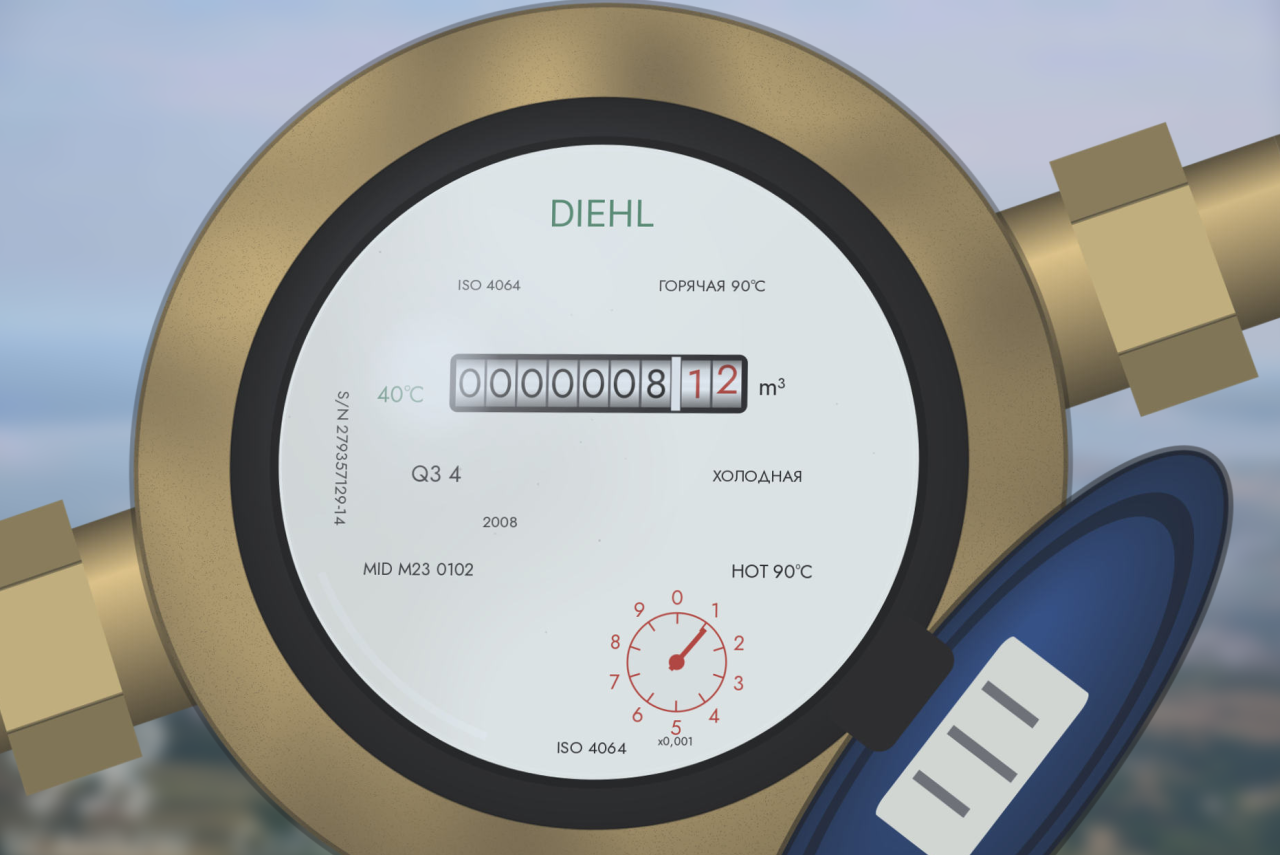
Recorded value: 8.121 m³
